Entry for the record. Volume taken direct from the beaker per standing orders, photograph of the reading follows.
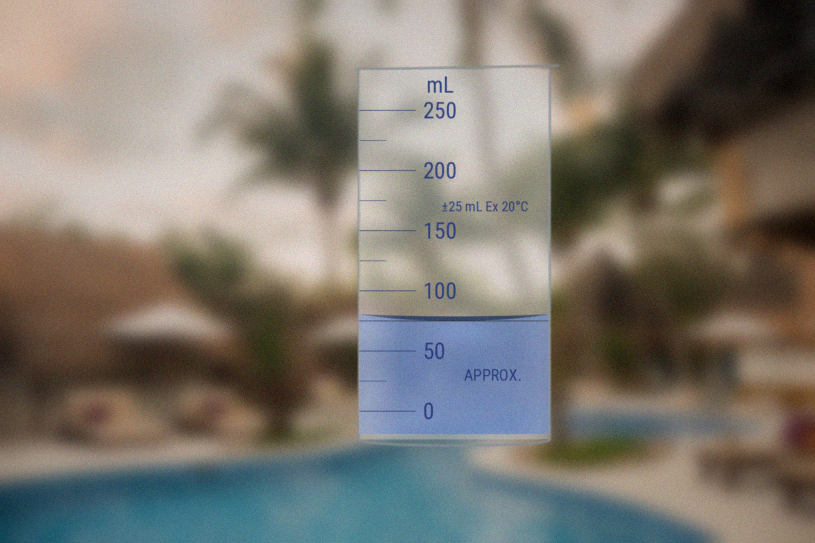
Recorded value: 75 mL
